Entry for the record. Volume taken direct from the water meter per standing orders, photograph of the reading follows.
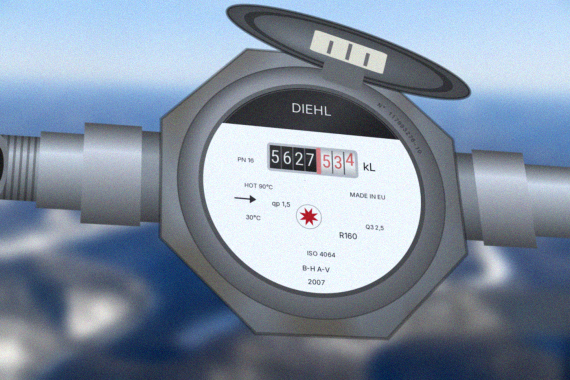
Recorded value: 5627.534 kL
